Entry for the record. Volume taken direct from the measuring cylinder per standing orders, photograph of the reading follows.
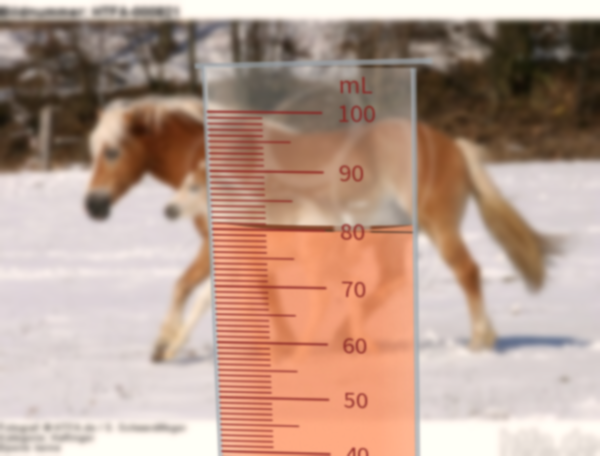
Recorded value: 80 mL
